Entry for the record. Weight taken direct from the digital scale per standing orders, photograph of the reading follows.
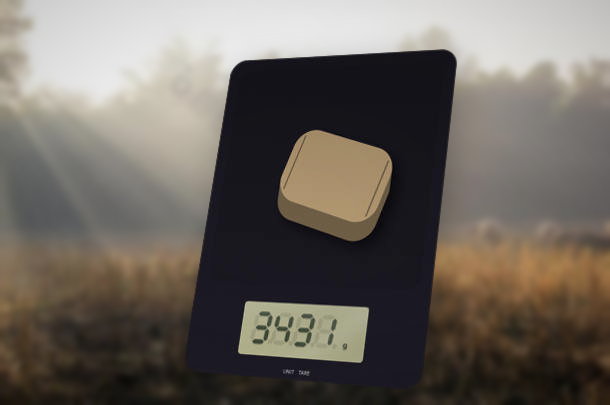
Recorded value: 3431 g
